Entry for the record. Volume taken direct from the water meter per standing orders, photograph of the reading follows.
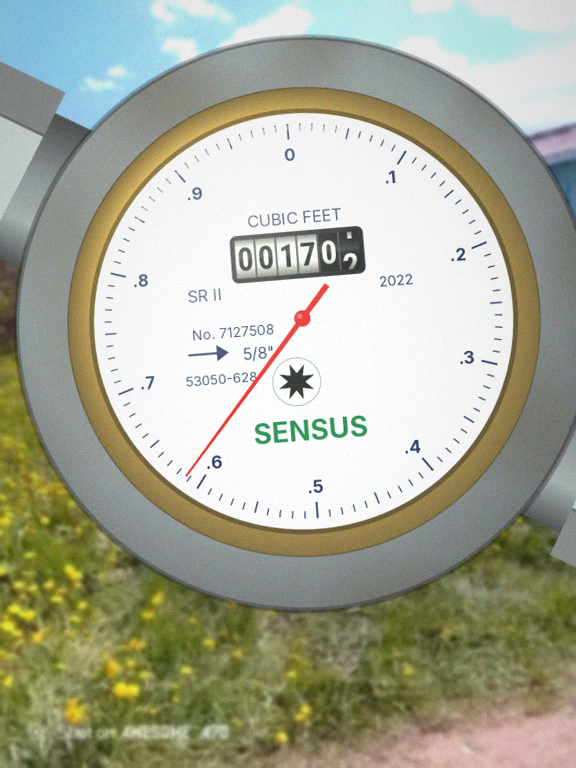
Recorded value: 1701.61 ft³
